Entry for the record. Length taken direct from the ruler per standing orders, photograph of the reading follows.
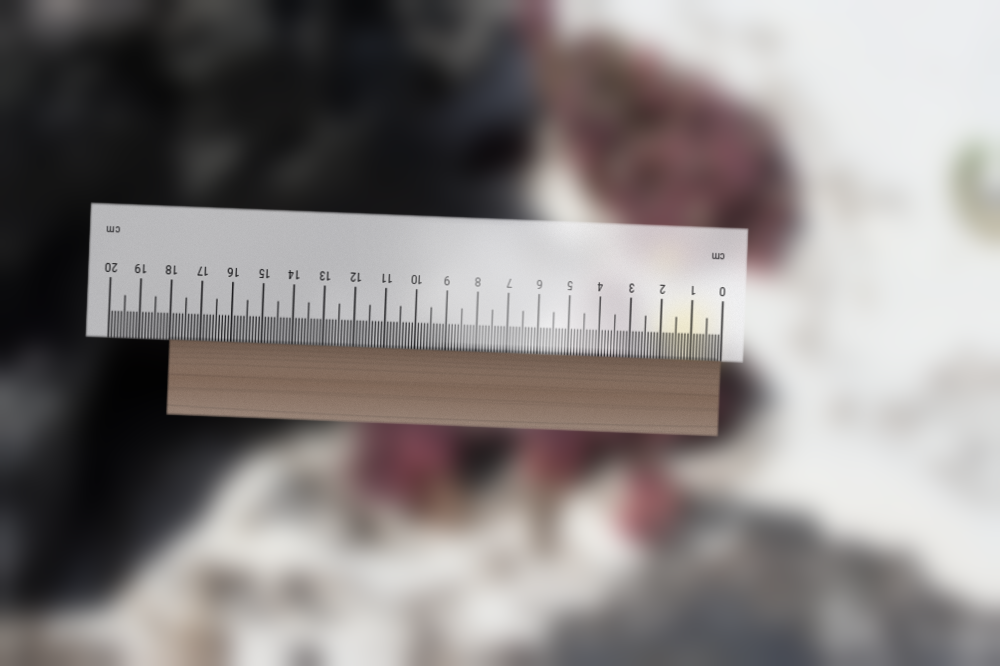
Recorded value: 18 cm
